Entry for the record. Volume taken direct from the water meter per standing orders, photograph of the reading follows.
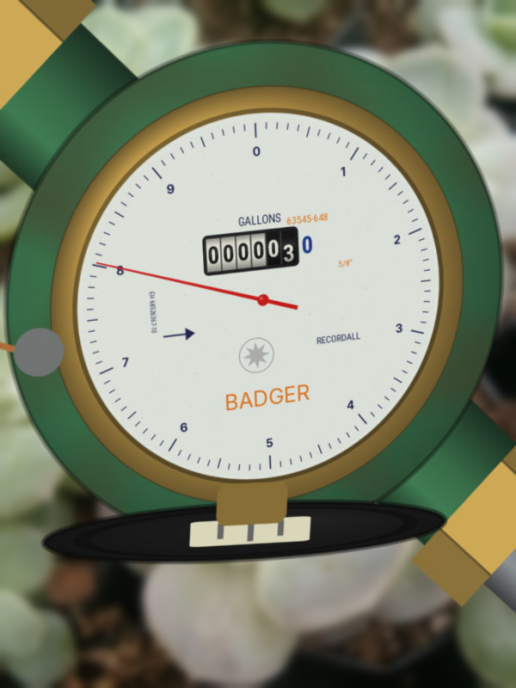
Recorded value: 28.0 gal
